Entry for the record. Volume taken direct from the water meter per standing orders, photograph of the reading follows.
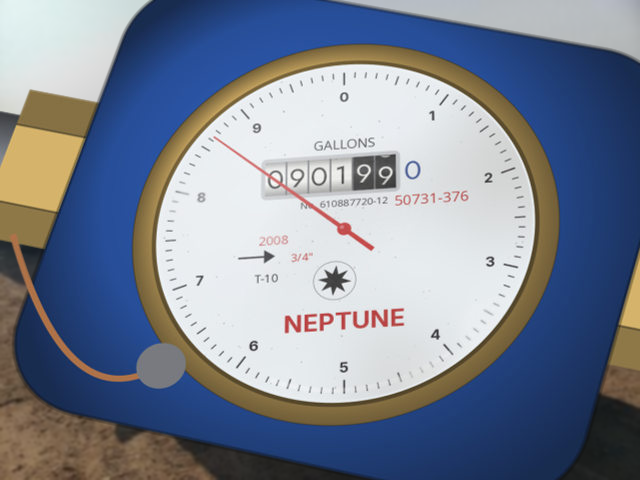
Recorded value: 901988.6 gal
